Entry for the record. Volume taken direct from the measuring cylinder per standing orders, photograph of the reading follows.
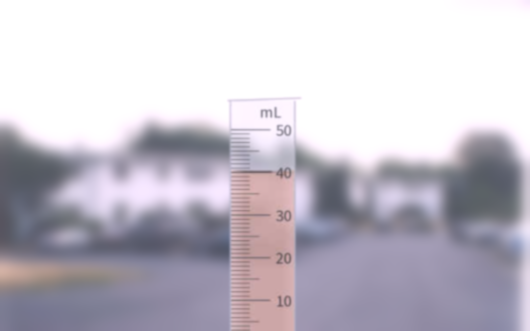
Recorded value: 40 mL
